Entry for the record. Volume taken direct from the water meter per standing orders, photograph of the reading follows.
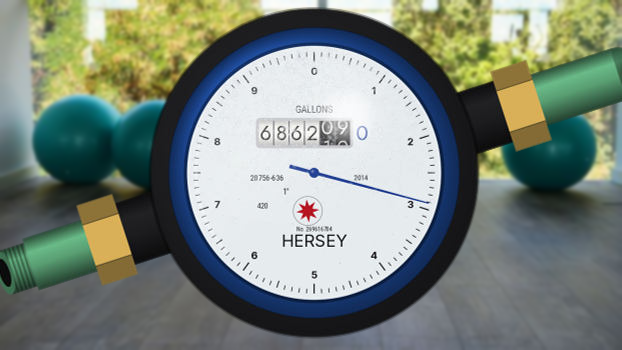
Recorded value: 6862092.9 gal
